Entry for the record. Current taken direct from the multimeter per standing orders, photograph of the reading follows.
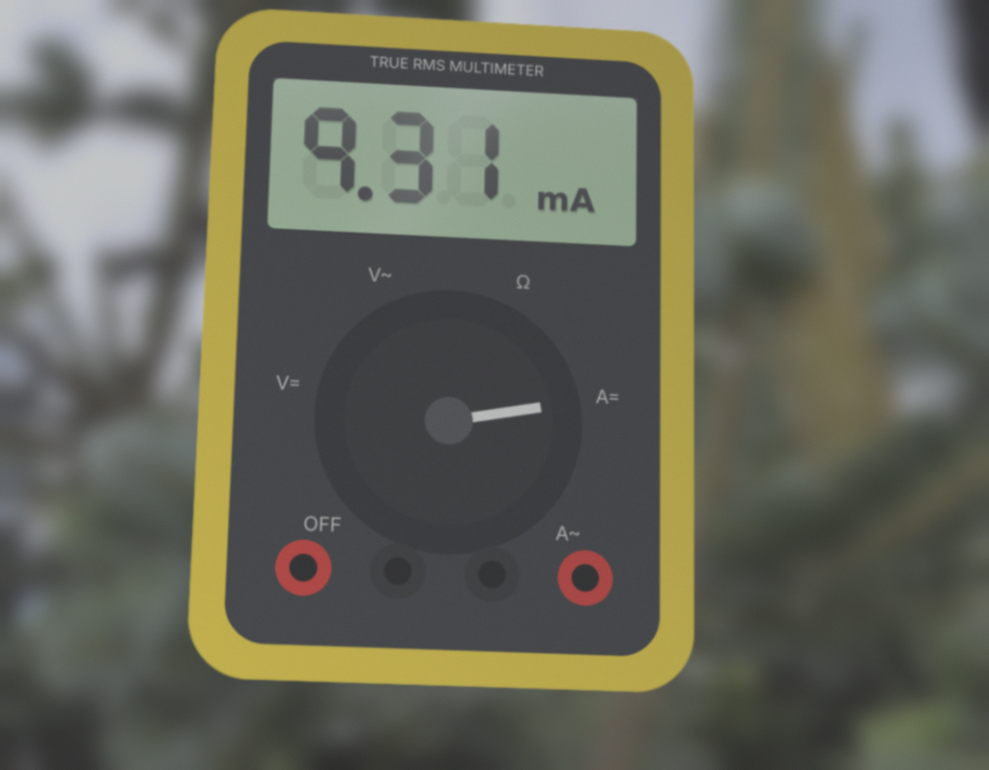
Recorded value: 9.31 mA
